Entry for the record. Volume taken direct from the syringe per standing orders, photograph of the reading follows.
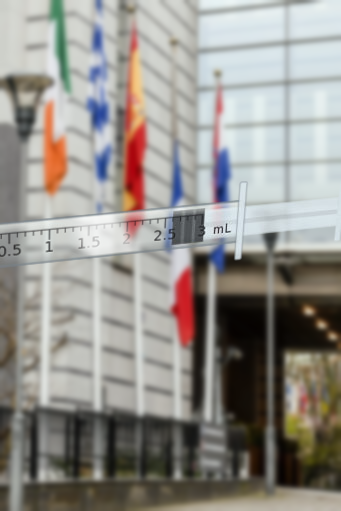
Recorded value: 2.6 mL
